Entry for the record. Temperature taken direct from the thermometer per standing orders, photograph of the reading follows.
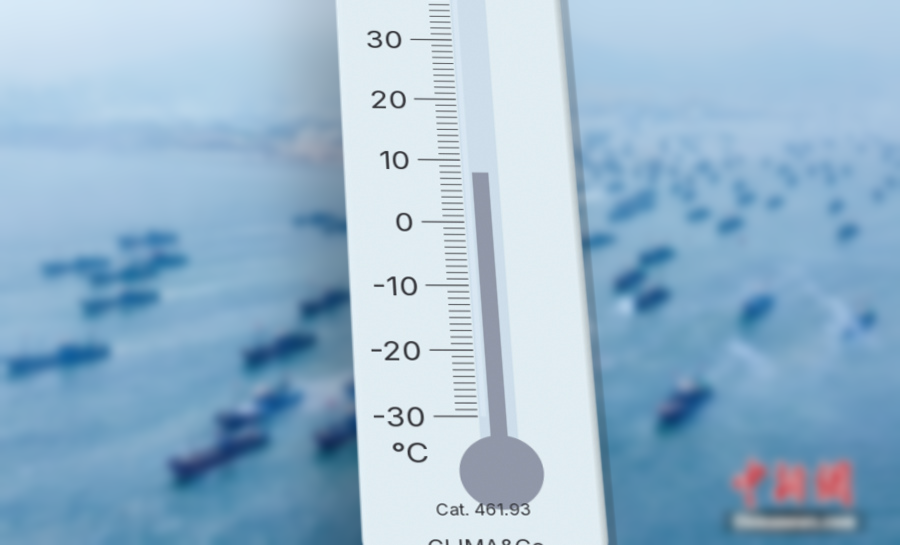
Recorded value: 8 °C
